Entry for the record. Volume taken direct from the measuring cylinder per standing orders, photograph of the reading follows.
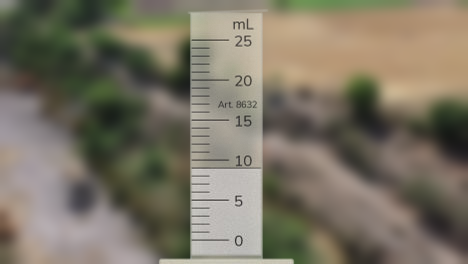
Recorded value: 9 mL
